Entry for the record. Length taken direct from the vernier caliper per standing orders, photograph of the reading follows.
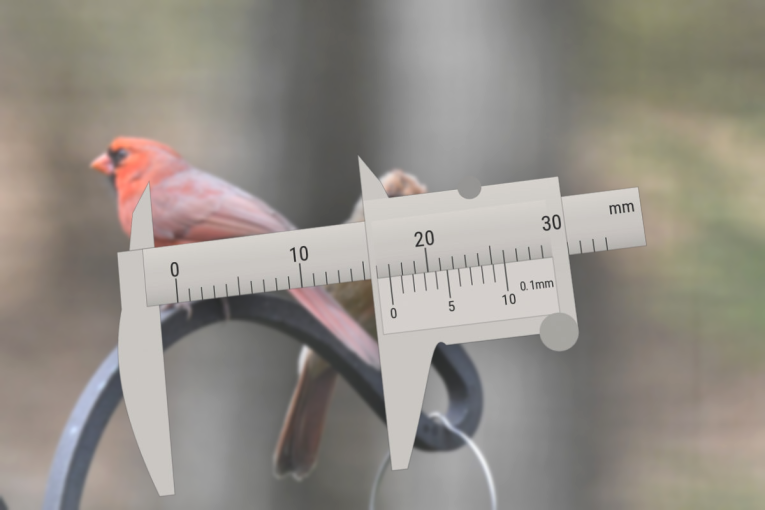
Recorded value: 17.0 mm
